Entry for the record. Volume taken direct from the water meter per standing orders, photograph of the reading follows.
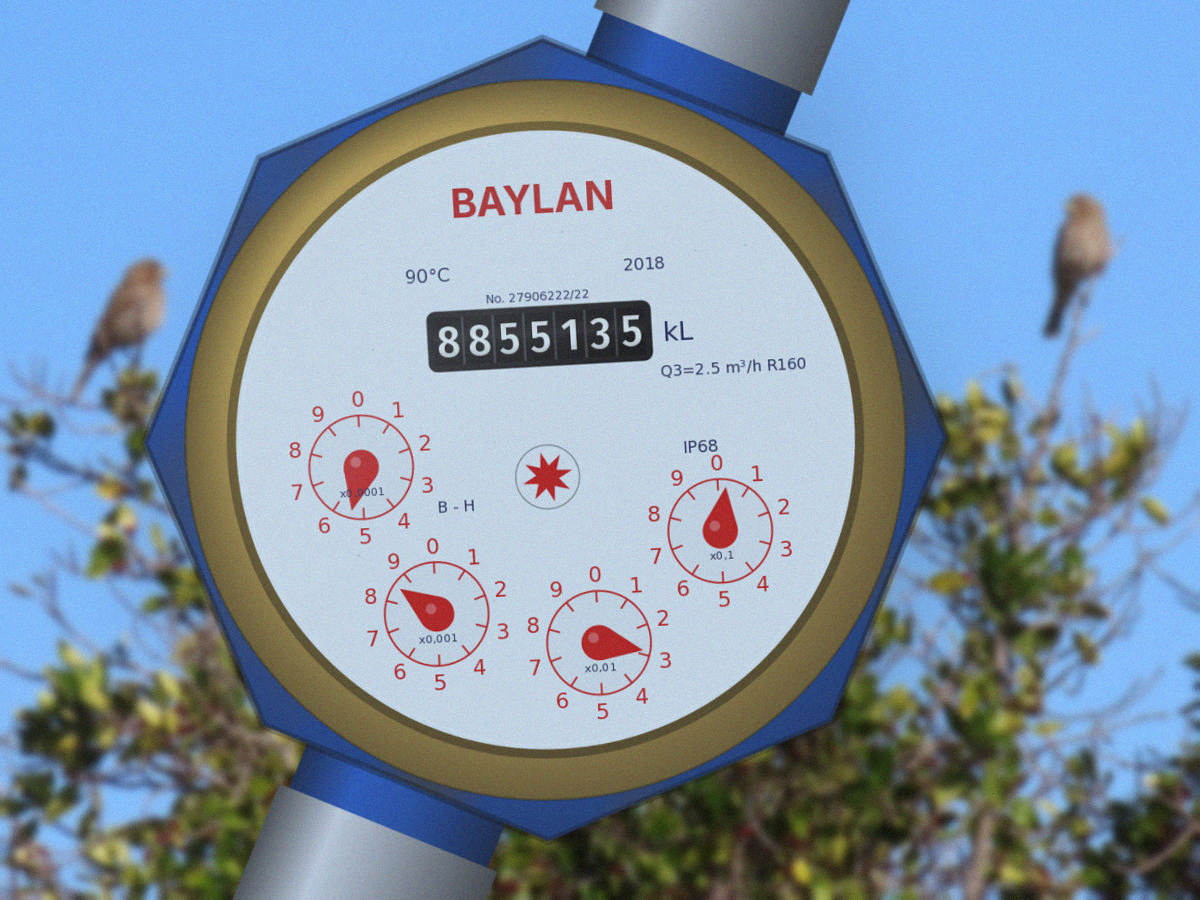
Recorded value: 8855135.0285 kL
